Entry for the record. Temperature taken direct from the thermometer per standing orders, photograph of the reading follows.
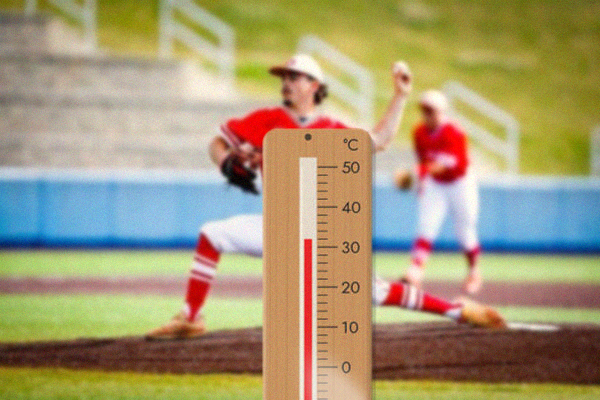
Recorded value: 32 °C
